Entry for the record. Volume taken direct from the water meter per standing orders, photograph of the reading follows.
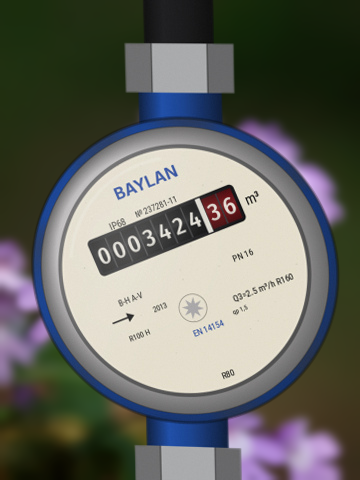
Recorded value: 3424.36 m³
